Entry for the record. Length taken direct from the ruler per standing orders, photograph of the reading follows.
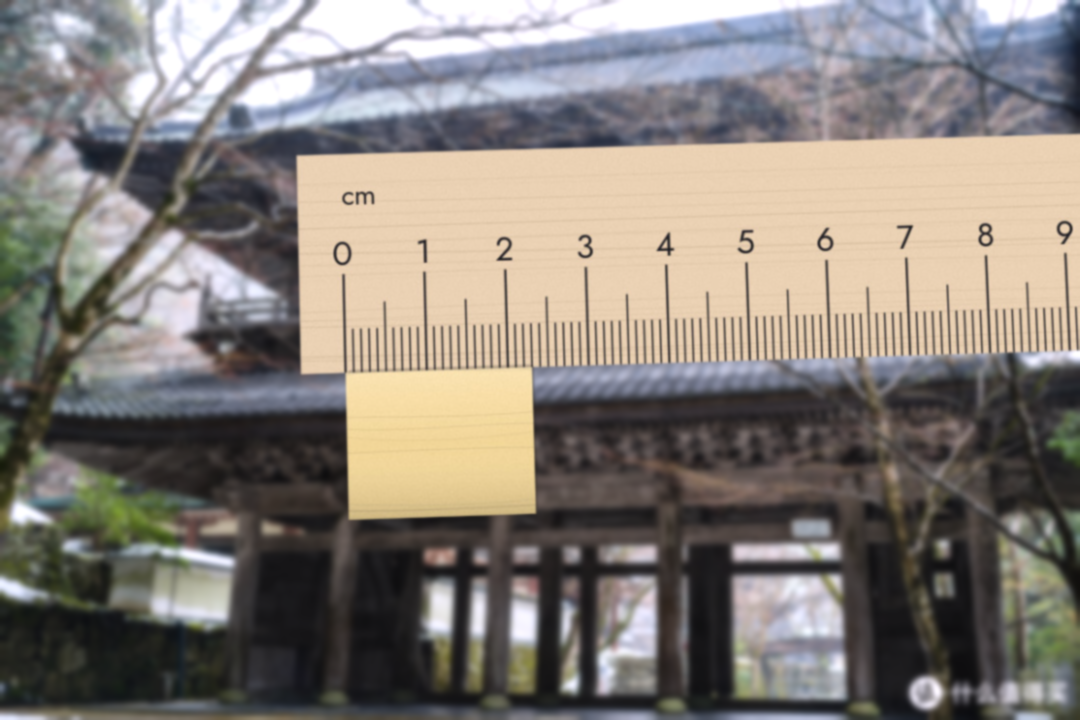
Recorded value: 2.3 cm
